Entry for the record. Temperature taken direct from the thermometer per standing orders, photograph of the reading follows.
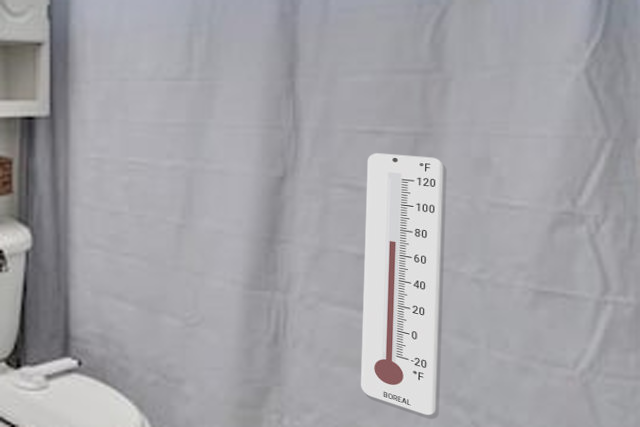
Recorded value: 70 °F
